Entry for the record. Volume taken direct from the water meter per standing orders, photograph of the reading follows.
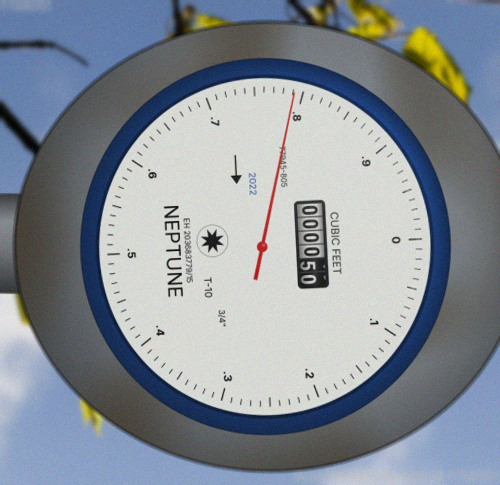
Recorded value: 49.79 ft³
